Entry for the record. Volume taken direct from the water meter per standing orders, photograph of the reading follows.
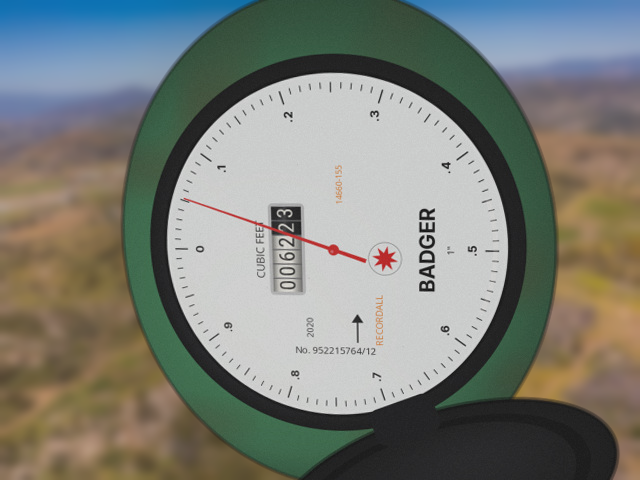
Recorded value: 6223.05 ft³
